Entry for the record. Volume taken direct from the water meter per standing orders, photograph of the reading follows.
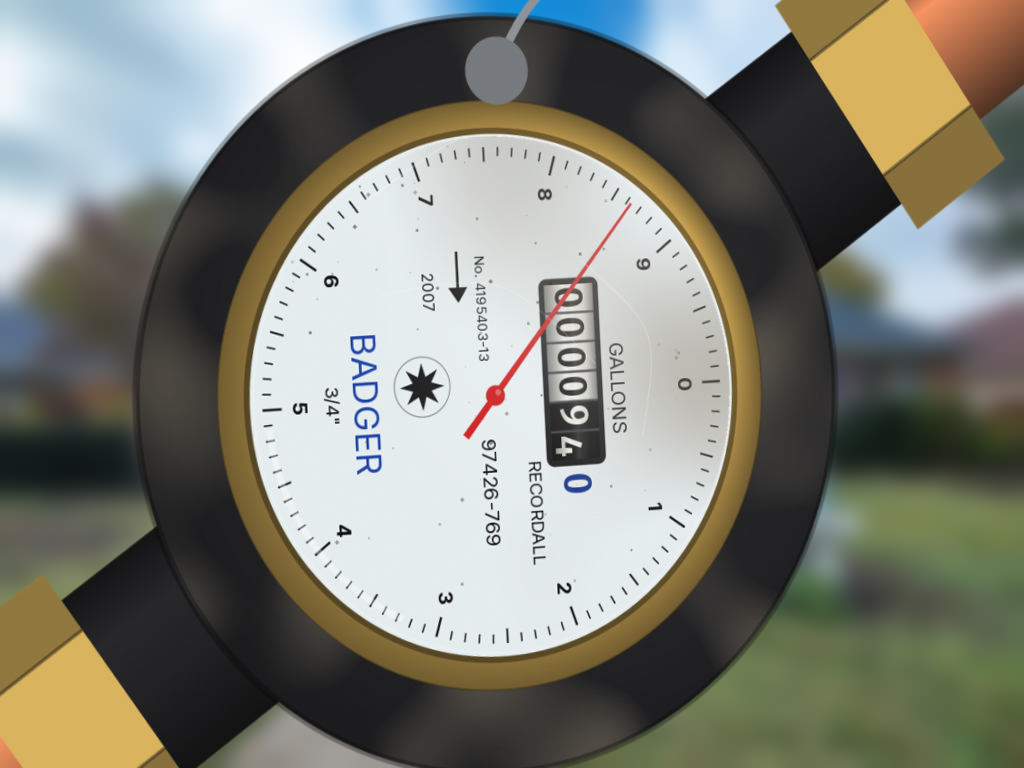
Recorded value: 938.6 gal
